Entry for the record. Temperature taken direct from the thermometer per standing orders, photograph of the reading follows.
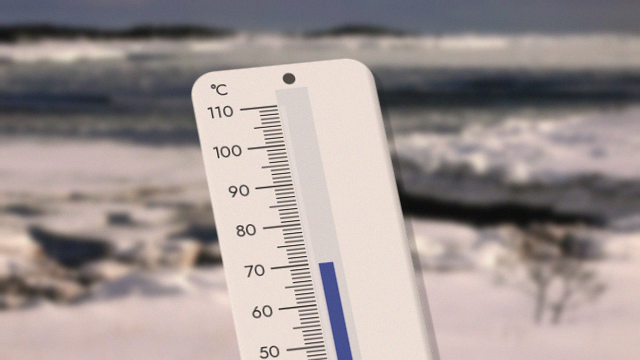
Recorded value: 70 °C
